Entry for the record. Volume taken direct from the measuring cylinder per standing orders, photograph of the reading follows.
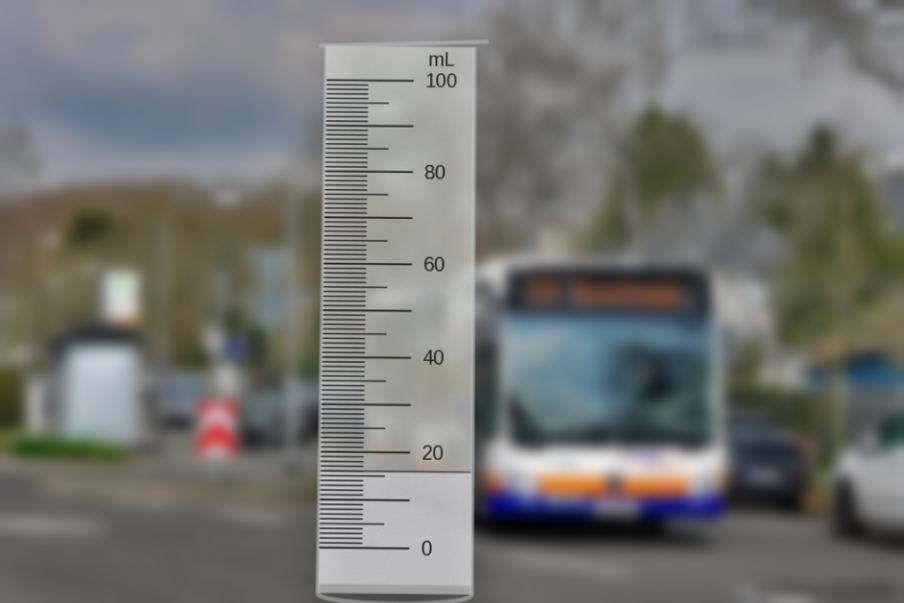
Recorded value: 16 mL
